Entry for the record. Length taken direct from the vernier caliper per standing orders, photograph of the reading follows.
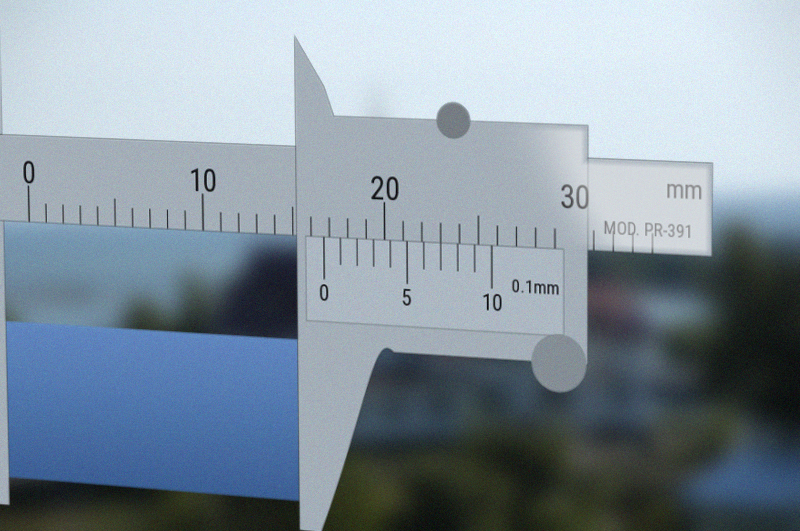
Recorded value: 16.7 mm
